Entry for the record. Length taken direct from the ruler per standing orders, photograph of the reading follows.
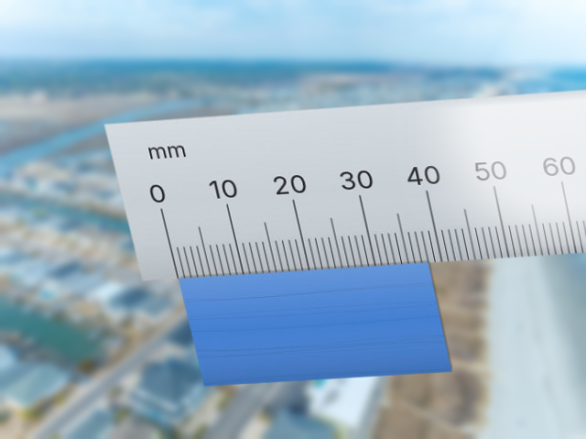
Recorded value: 38 mm
